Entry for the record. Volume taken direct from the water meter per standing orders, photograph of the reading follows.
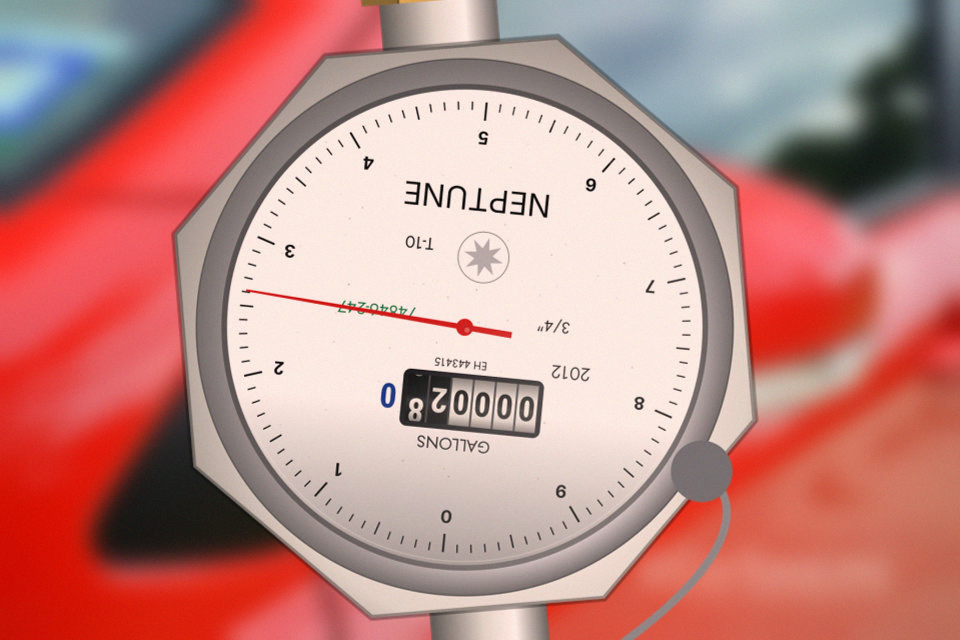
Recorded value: 282.6 gal
